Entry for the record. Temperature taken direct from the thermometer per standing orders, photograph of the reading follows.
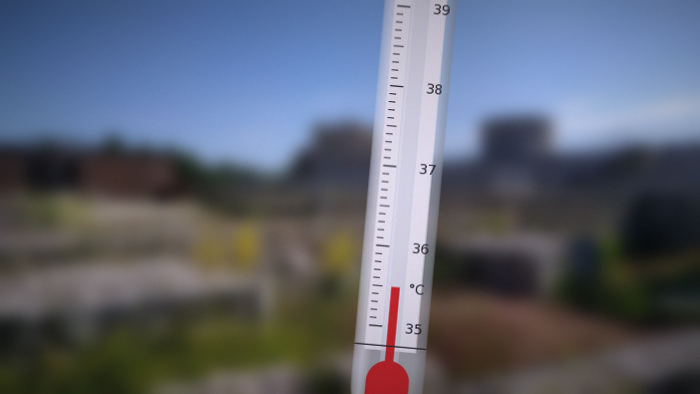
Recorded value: 35.5 °C
